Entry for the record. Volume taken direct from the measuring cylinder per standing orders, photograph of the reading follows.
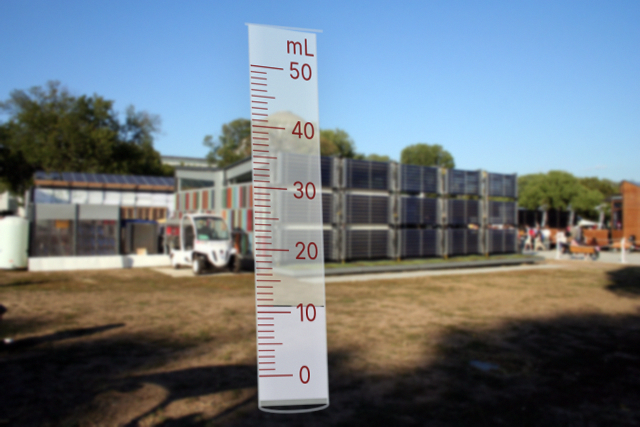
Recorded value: 11 mL
